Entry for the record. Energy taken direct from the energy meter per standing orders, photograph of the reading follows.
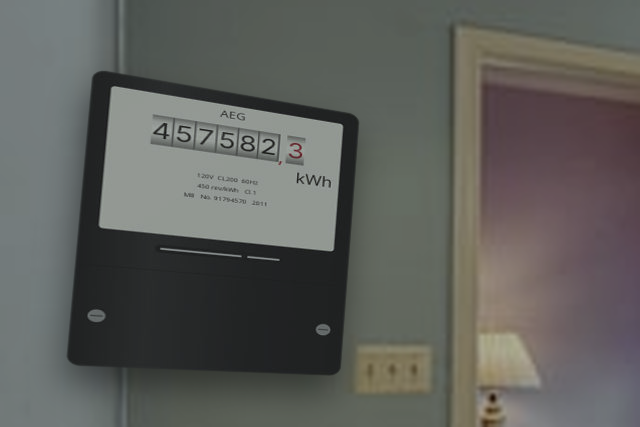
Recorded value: 457582.3 kWh
